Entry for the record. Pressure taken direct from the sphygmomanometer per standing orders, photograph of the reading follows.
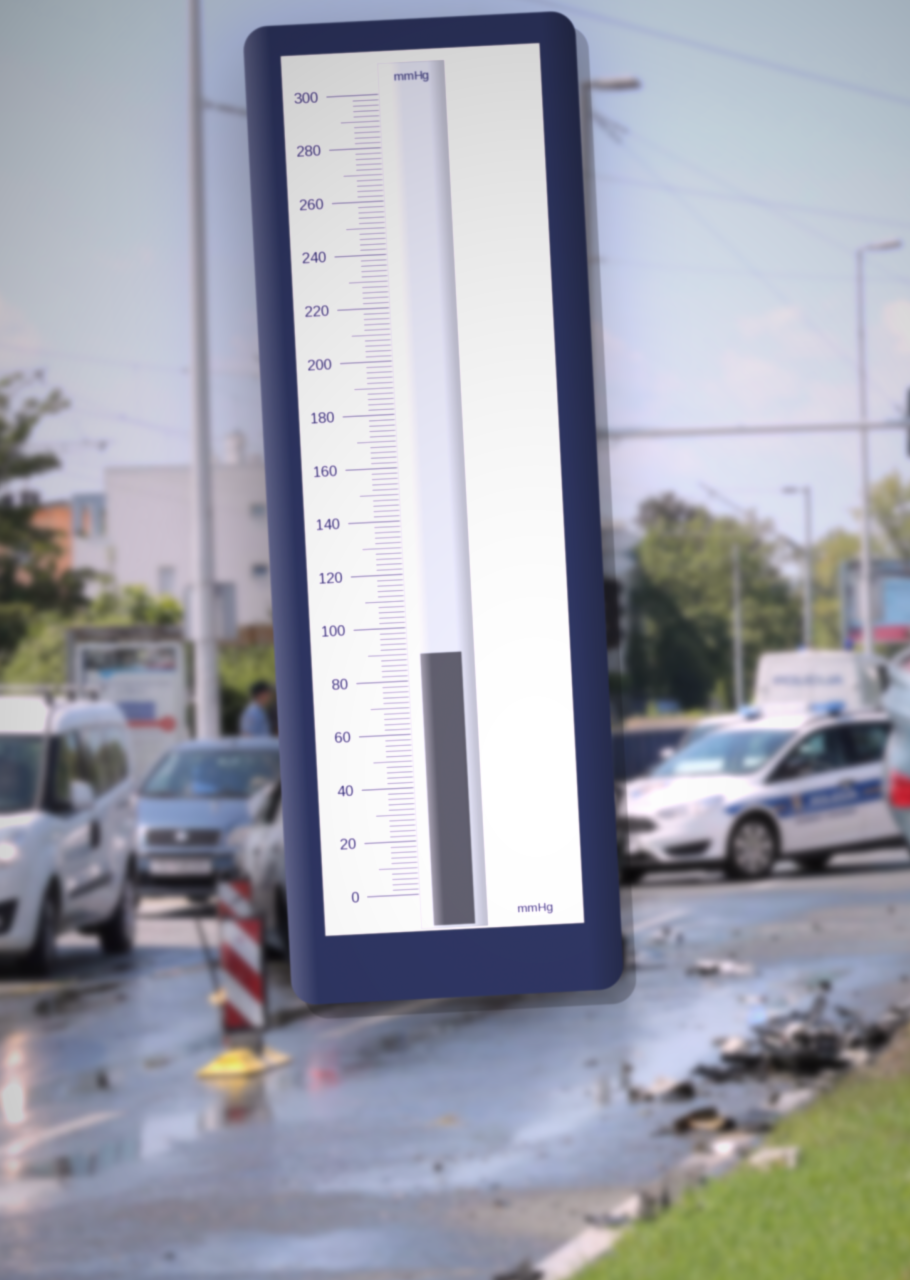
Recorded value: 90 mmHg
